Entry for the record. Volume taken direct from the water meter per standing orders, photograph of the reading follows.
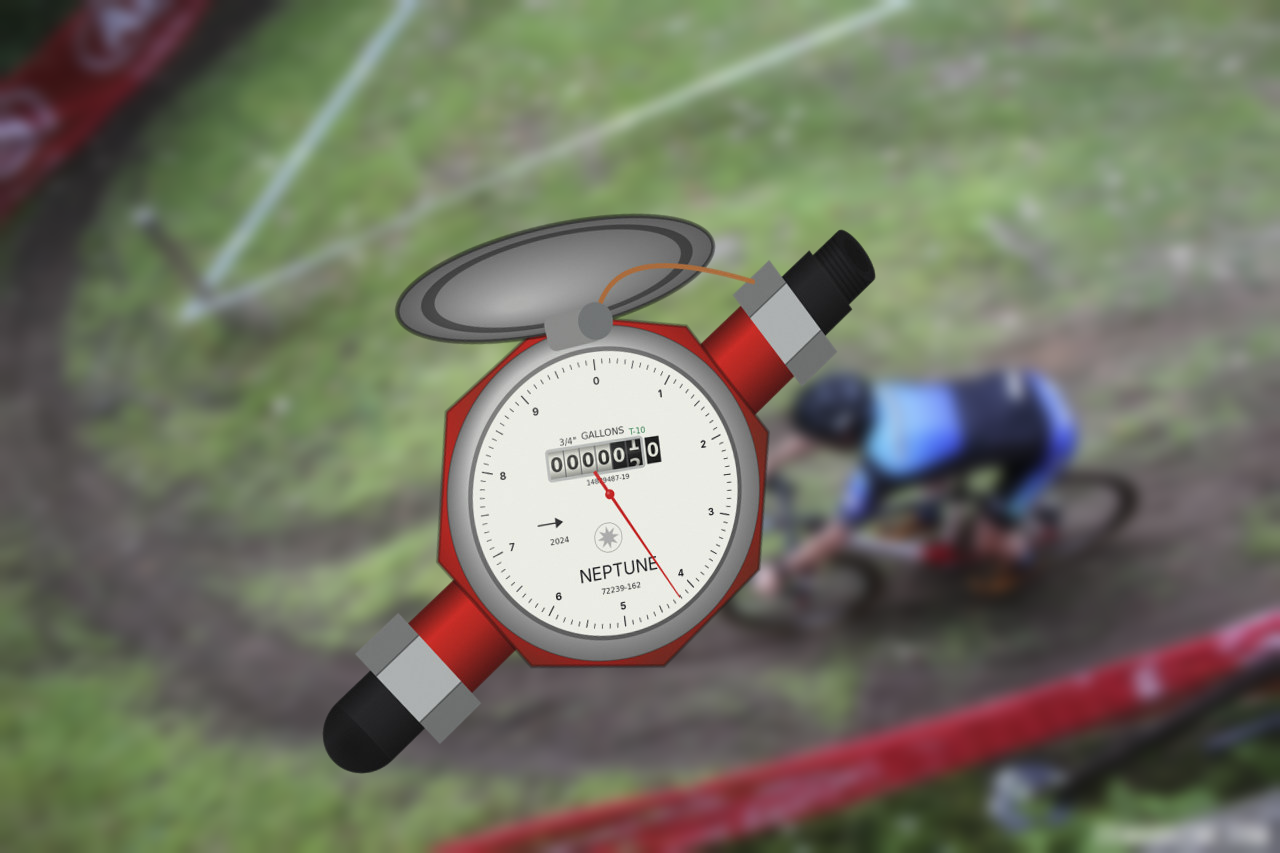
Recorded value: 14.2 gal
